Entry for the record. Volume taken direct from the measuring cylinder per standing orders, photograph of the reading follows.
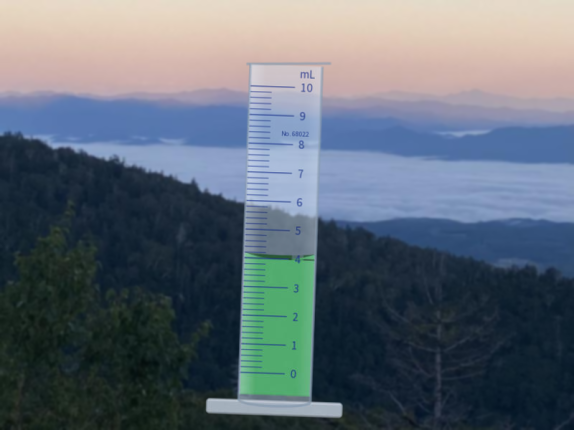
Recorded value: 4 mL
